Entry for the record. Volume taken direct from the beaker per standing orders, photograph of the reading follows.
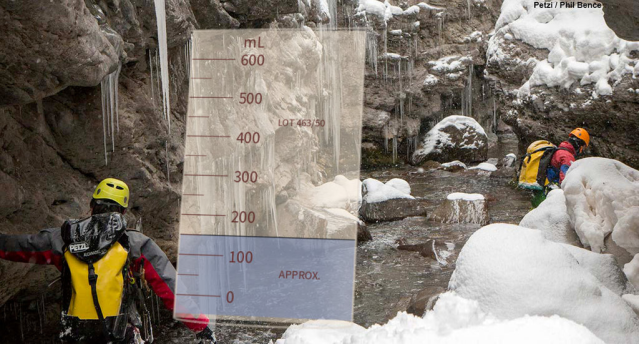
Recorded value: 150 mL
